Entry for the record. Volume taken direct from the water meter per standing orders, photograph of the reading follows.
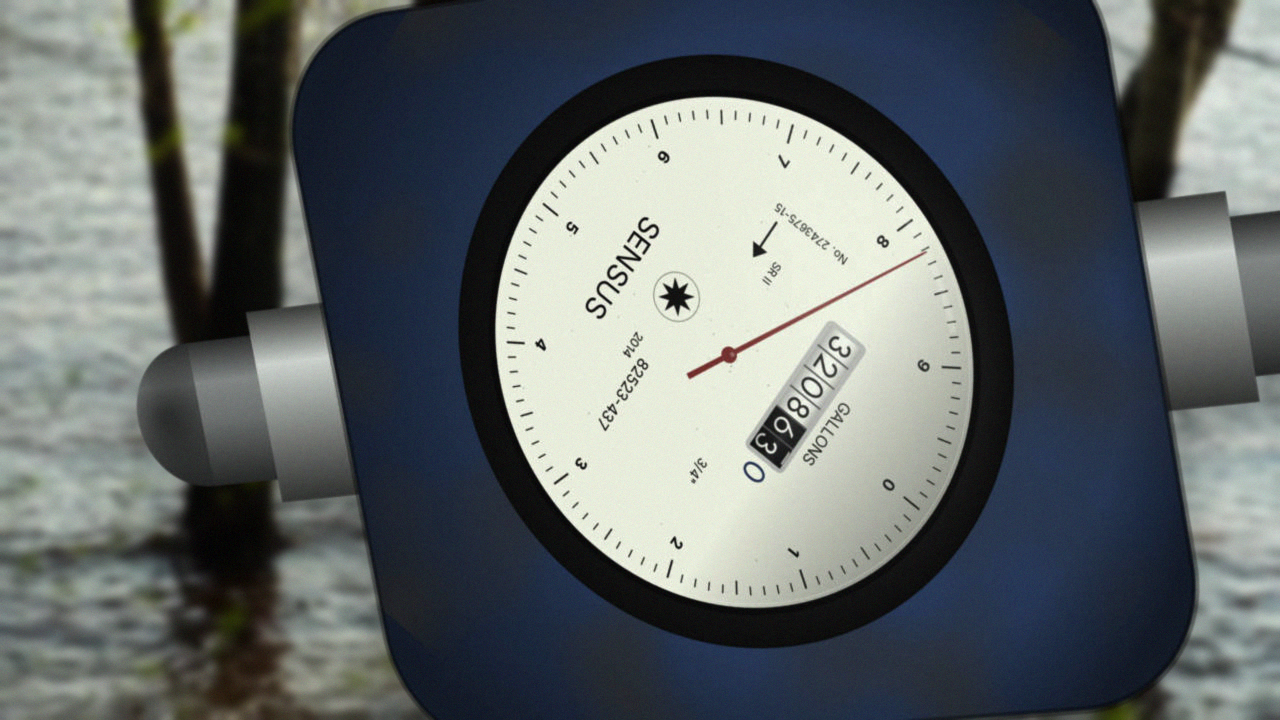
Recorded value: 3208628.2 gal
